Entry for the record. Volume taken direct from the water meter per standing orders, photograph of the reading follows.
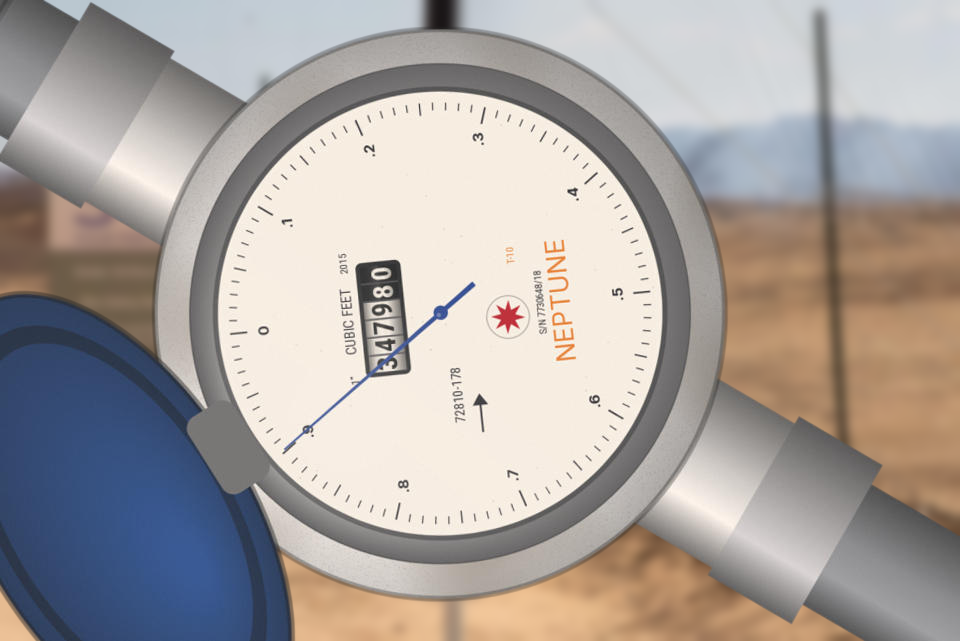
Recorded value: 347979.90 ft³
